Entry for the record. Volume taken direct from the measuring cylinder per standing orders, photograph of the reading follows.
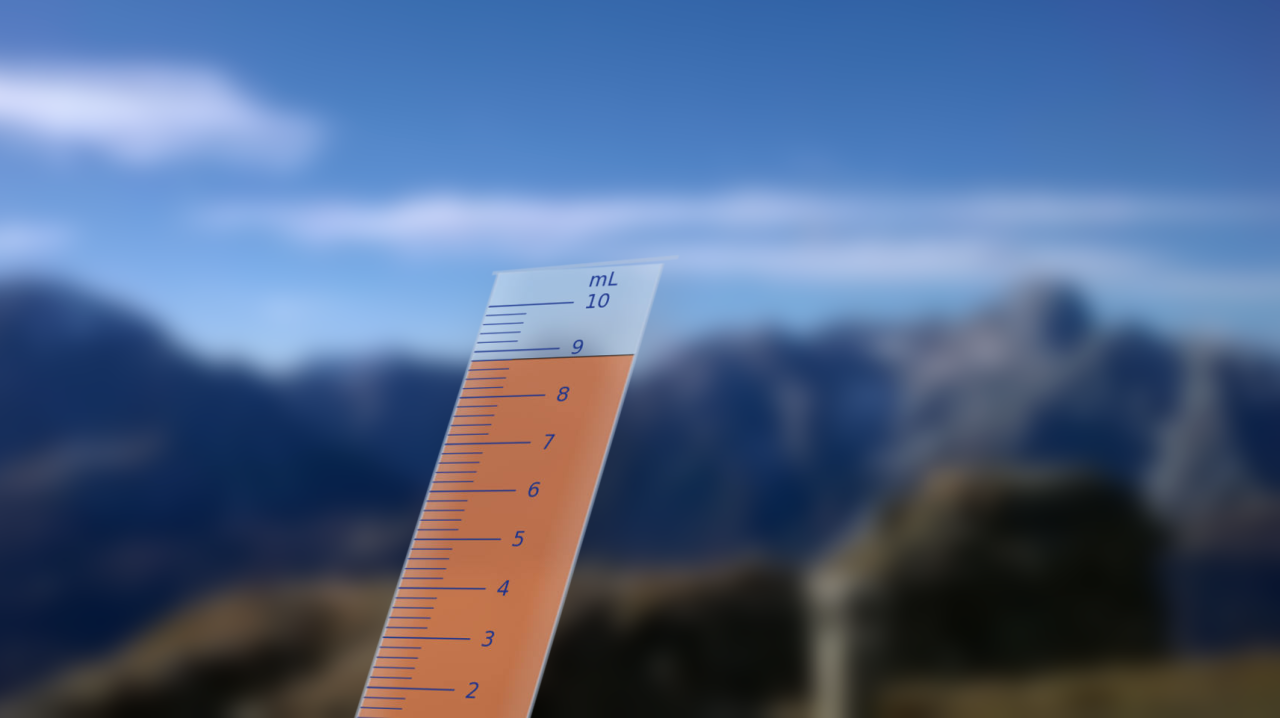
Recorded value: 8.8 mL
